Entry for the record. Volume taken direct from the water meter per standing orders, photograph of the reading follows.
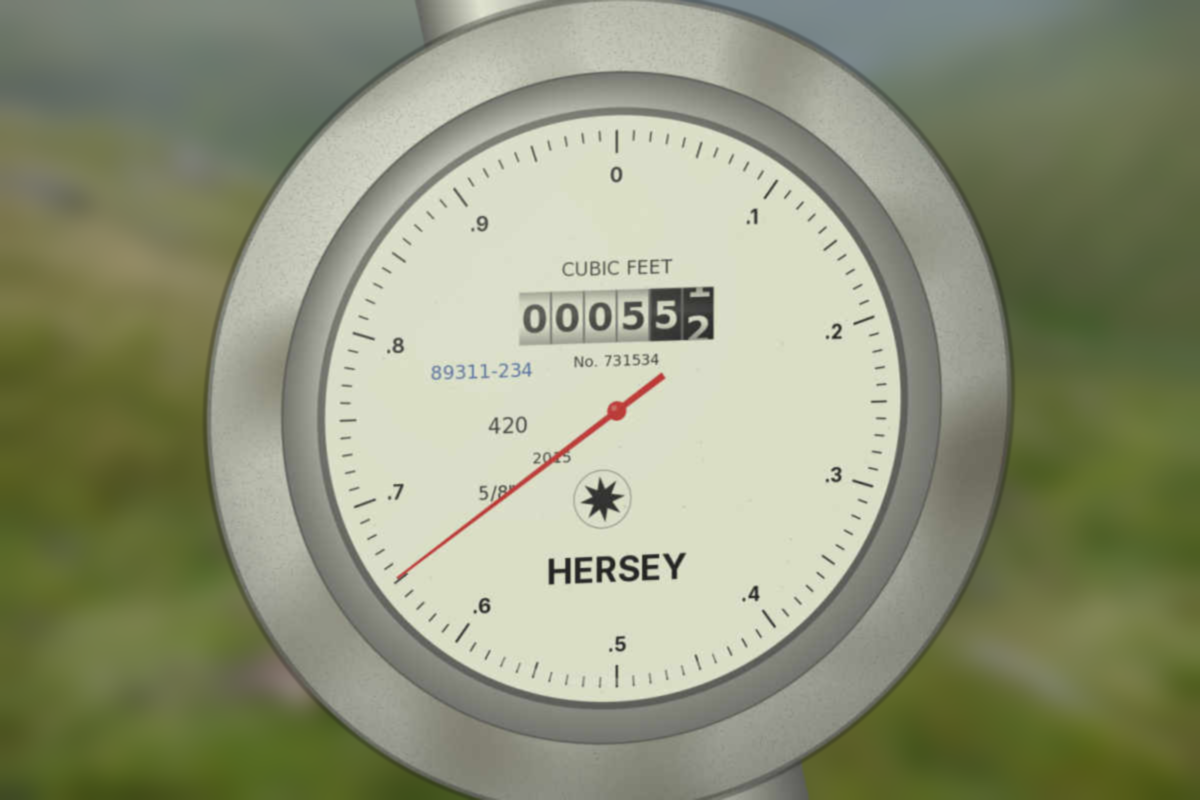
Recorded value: 551.65 ft³
